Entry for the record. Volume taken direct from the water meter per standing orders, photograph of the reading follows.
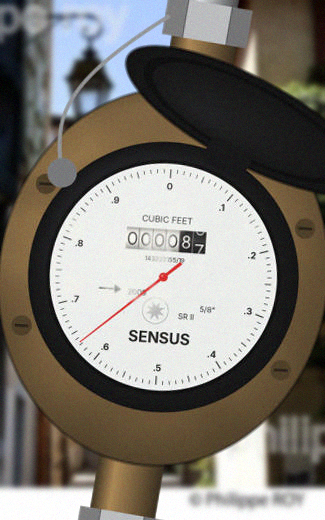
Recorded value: 86.63 ft³
